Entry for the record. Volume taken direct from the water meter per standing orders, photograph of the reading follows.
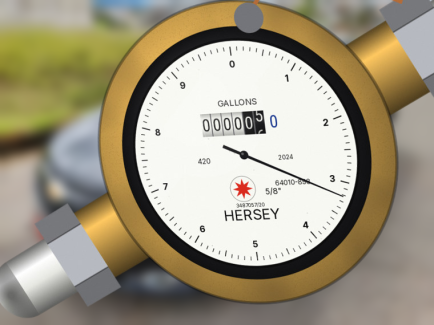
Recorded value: 53.2 gal
